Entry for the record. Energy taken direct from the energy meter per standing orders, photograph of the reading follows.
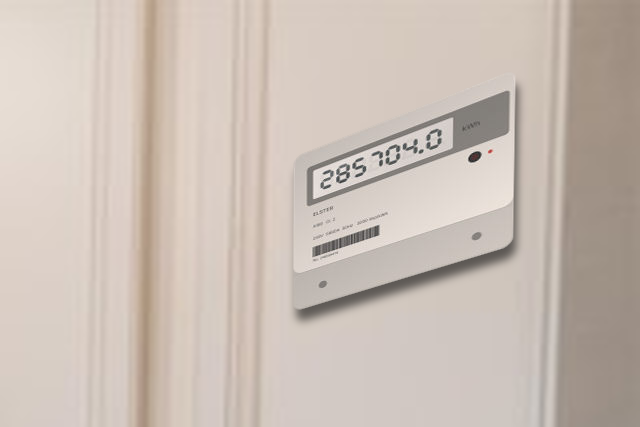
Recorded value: 285704.0 kWh
